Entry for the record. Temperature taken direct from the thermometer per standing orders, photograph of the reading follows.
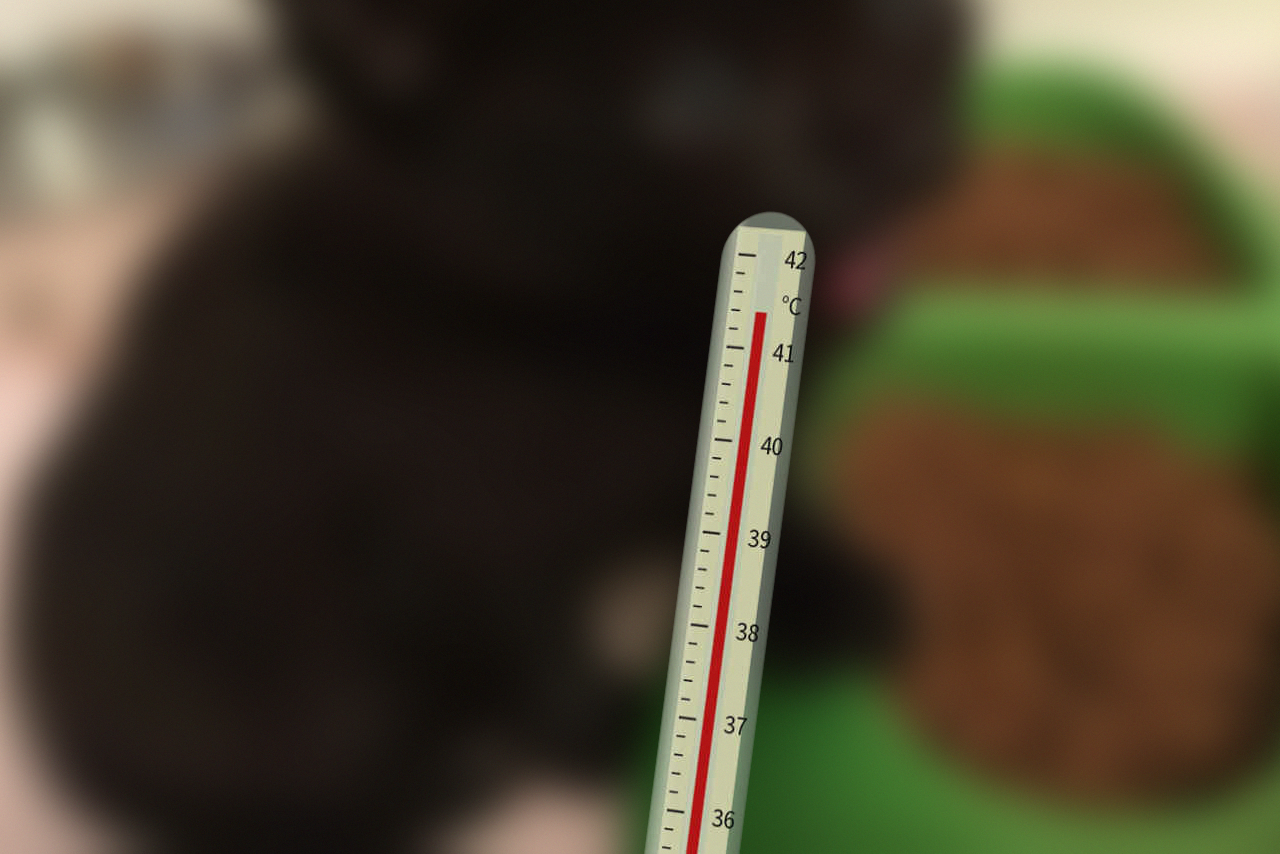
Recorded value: 41.4 °C
